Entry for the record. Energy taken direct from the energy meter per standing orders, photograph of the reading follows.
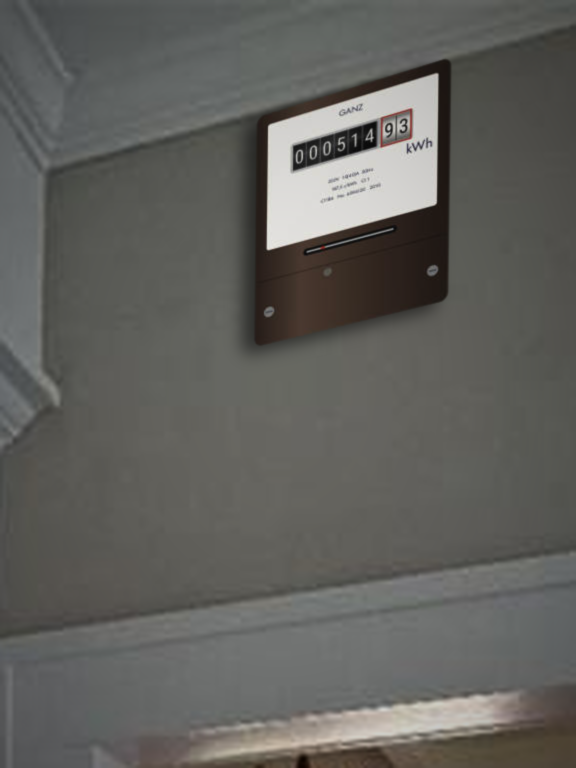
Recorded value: 514.93 kWh
